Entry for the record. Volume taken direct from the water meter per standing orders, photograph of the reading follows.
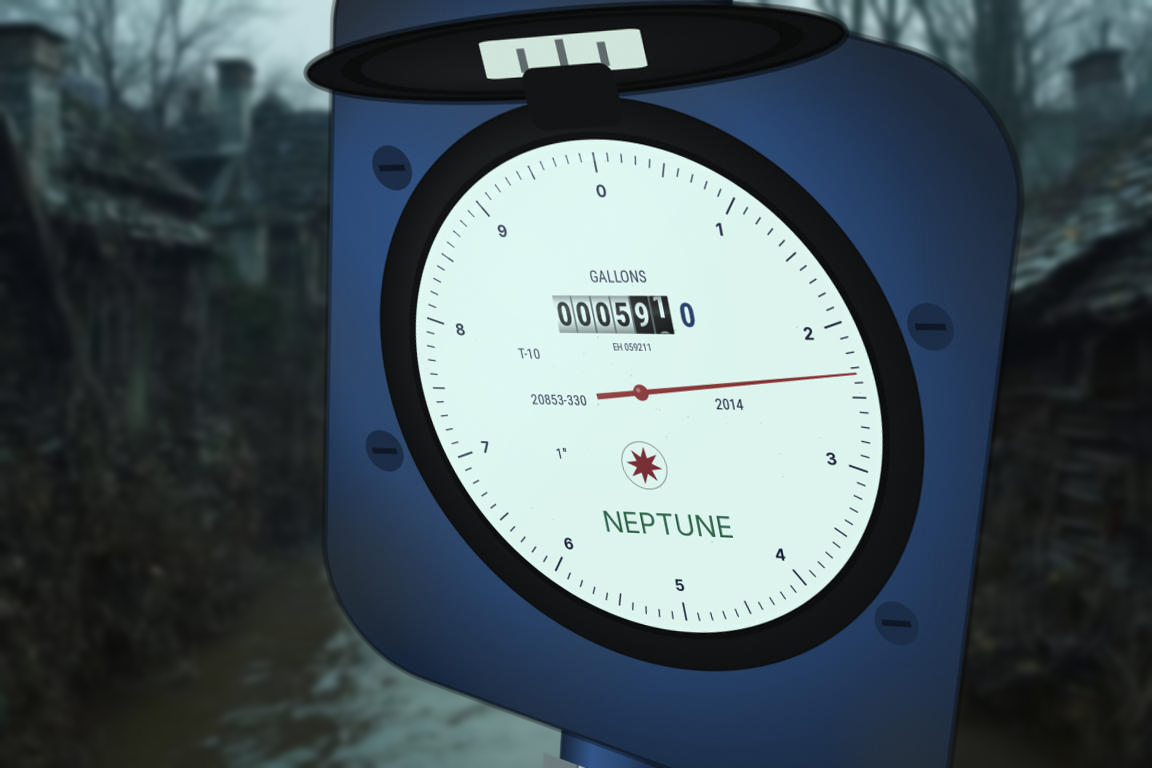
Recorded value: 5912.3 gal
